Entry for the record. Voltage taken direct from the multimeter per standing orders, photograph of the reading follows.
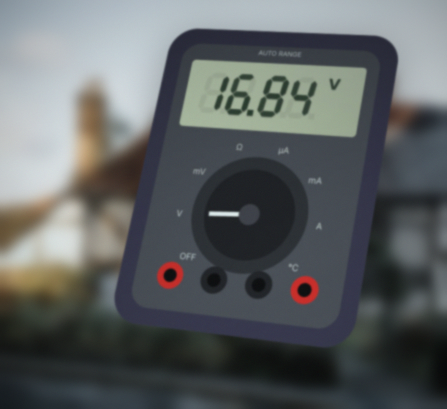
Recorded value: 16.84 V
